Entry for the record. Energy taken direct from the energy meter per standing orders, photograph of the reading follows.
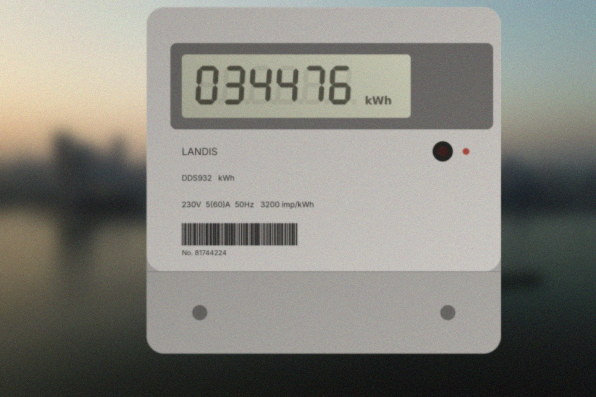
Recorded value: 34476 kWh
